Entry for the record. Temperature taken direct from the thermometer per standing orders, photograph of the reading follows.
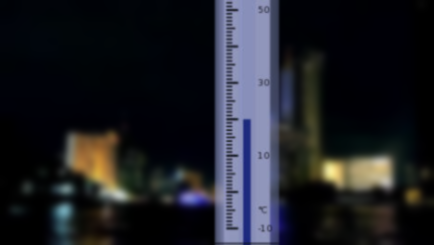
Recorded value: 20 °C
